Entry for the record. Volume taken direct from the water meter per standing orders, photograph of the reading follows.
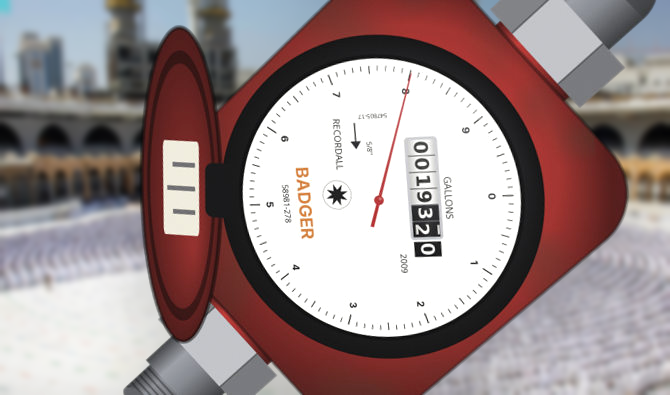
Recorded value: 19318.0 gal
